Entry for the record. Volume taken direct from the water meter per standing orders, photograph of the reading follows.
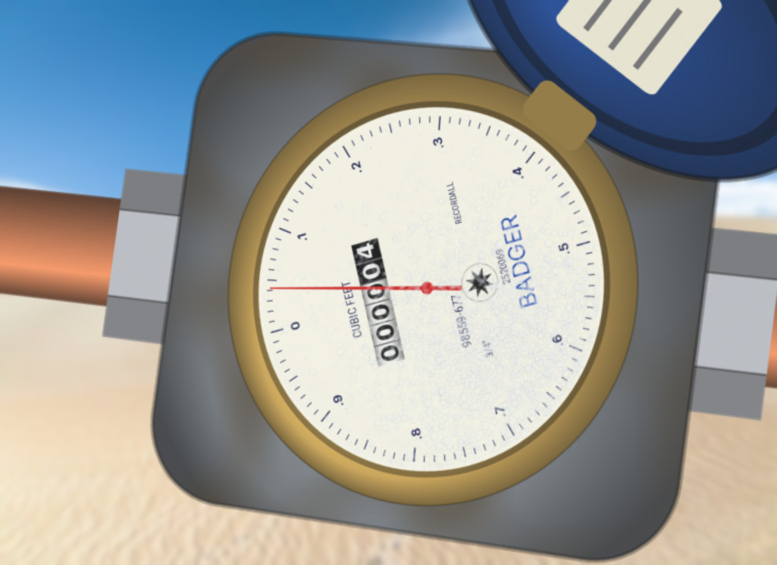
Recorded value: 4.04 ft³
